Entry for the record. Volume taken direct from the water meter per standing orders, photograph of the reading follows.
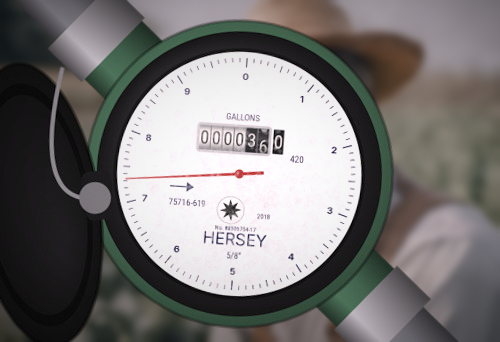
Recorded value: 357.3 gal
